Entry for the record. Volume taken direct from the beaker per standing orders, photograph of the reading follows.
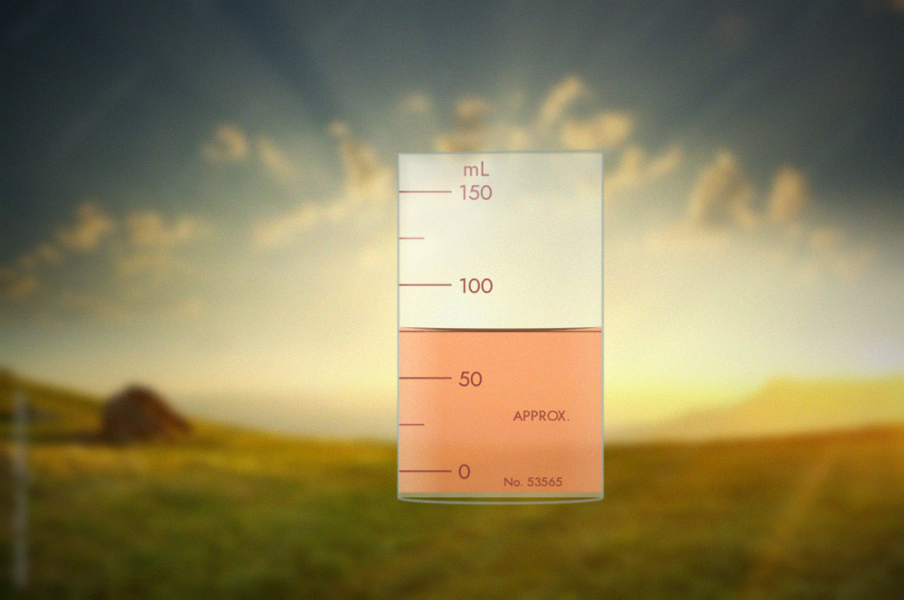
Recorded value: 75 mL
